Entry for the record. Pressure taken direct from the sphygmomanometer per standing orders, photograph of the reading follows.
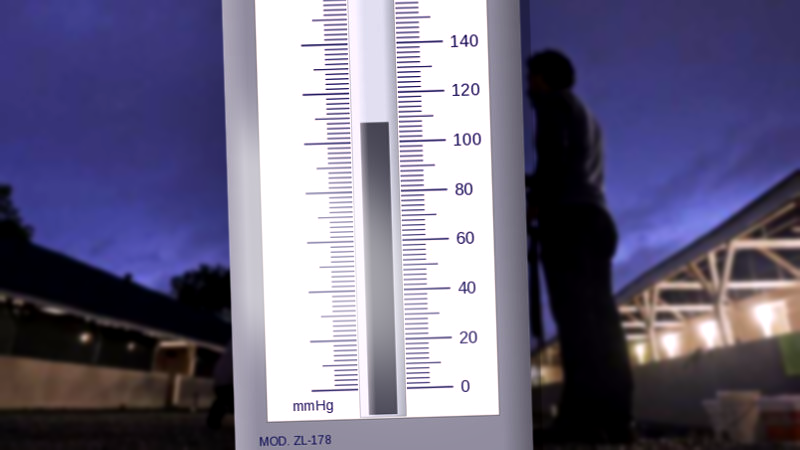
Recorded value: 108 mmHg
